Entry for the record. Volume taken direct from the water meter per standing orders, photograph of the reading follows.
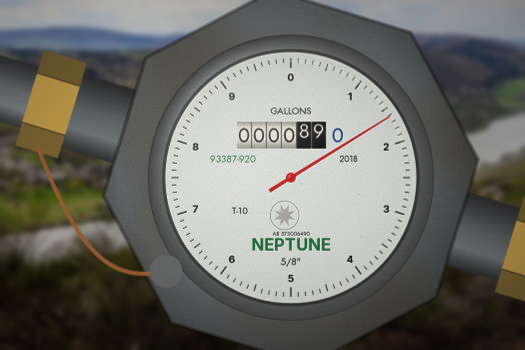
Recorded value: 891.6 gal
